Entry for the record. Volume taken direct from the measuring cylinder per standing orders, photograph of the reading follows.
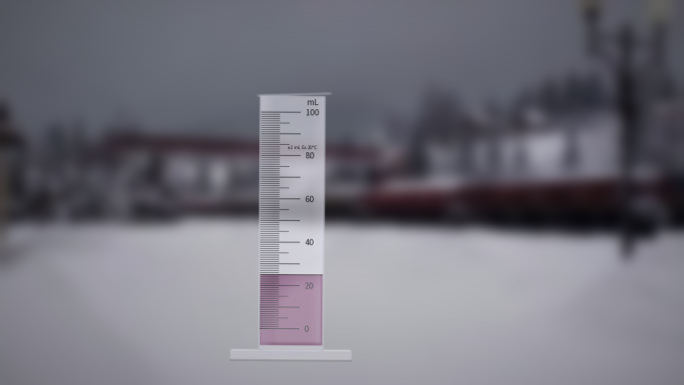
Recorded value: 25 mL
